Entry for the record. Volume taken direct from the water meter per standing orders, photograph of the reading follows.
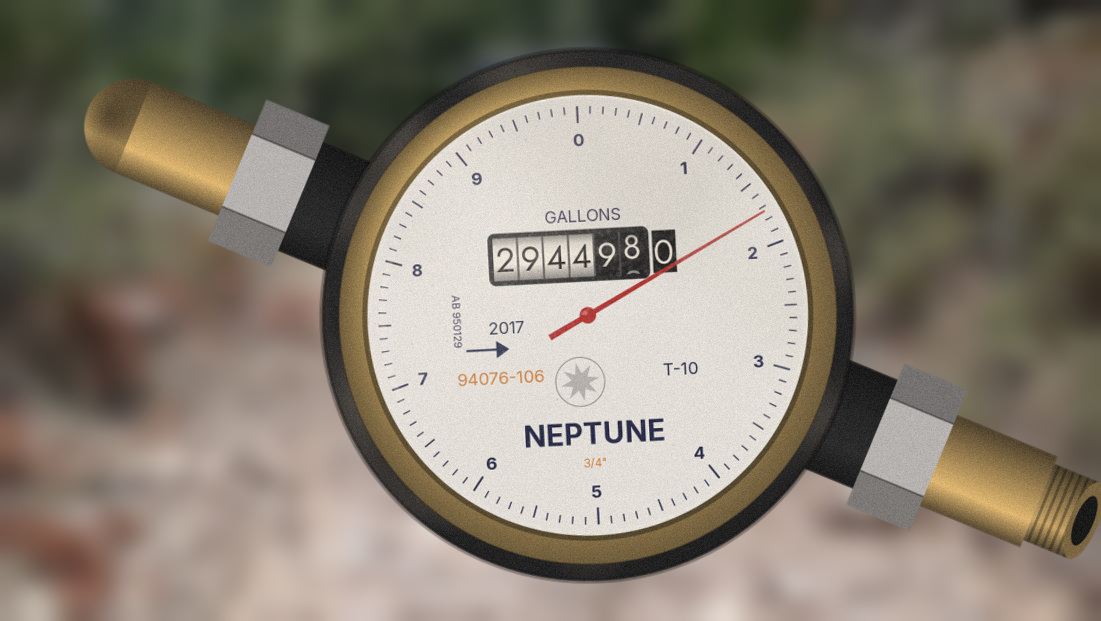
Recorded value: 2944981.7 gal
